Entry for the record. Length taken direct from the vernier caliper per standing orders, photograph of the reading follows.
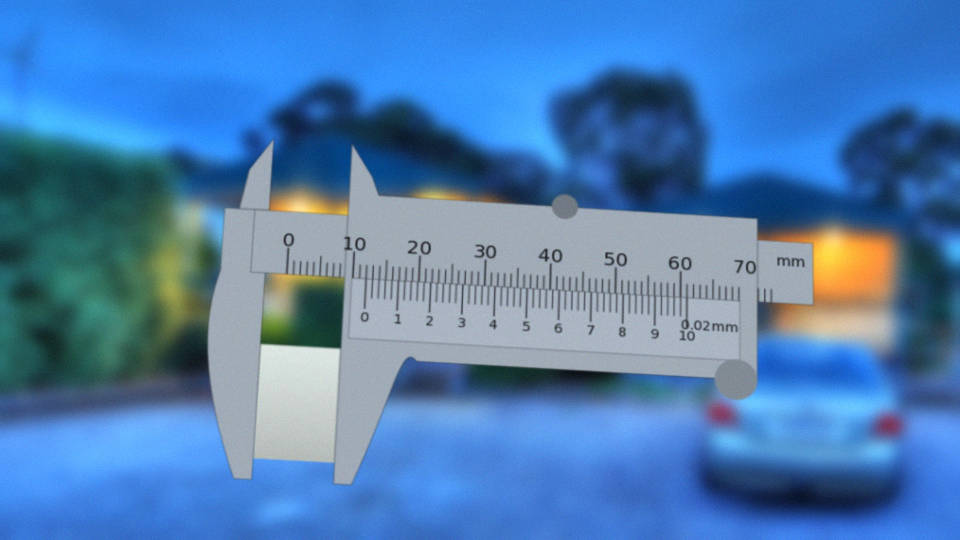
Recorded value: 12.0 mm
